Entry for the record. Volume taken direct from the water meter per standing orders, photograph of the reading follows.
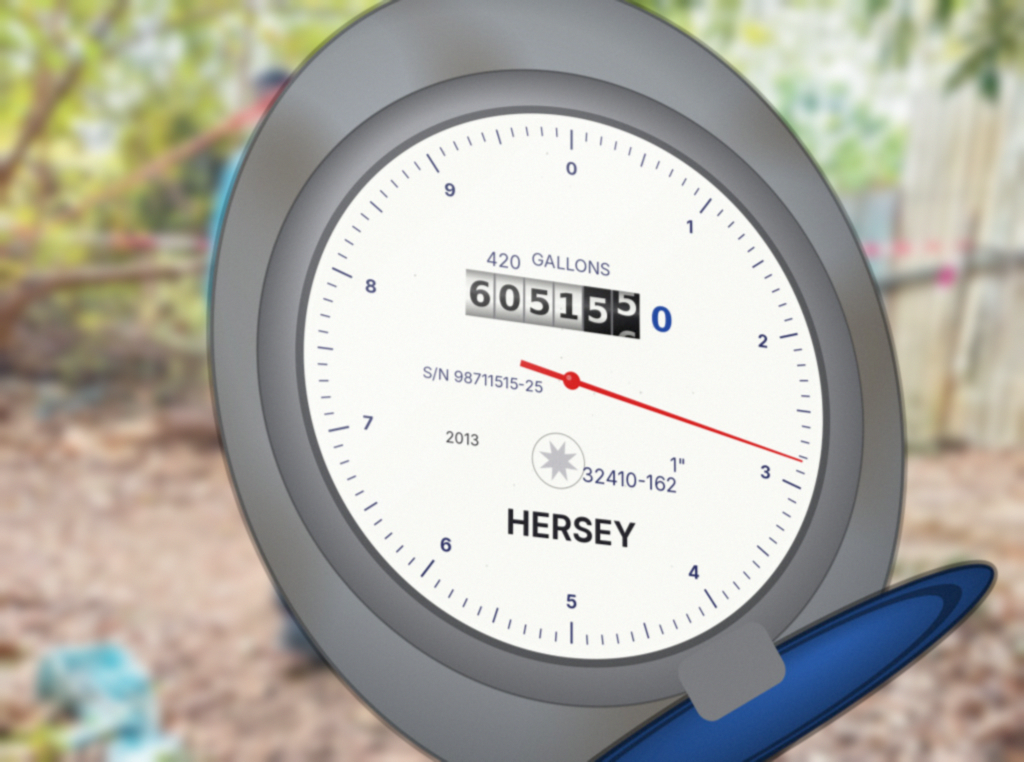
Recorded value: 6051552.8 gal
